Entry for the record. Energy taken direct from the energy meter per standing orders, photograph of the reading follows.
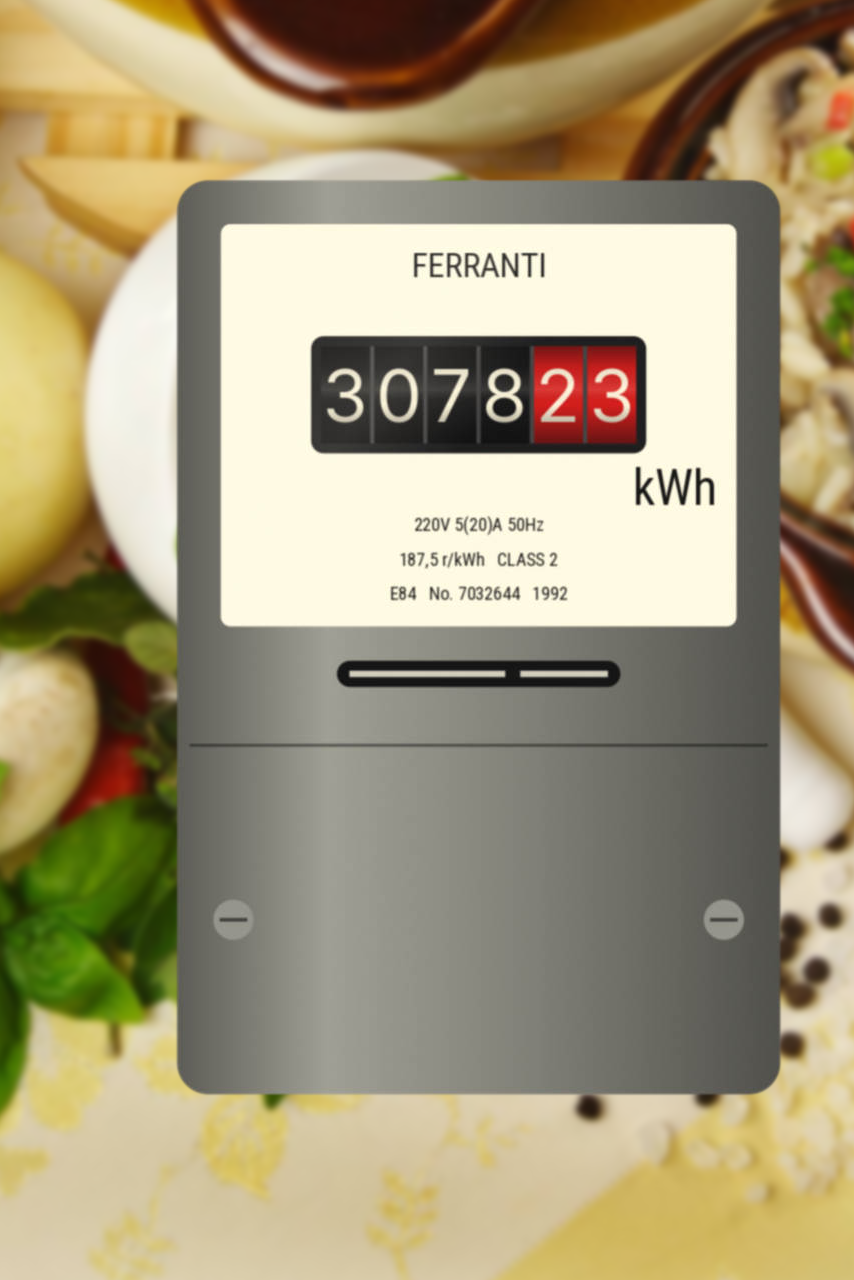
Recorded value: 3078.23 kWh
